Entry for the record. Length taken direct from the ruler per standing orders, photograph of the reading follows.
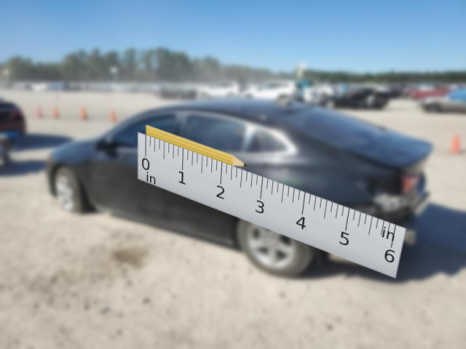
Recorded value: 2.625 in
